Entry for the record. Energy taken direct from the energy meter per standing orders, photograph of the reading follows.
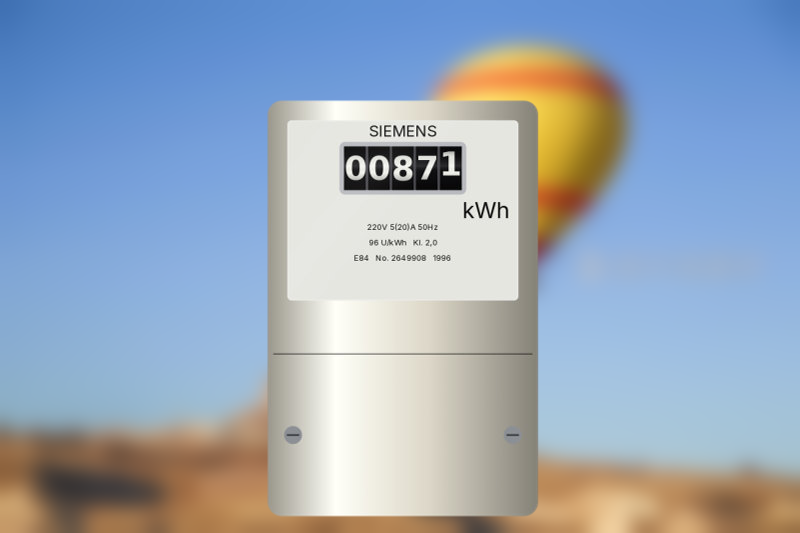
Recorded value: 871 kWh
